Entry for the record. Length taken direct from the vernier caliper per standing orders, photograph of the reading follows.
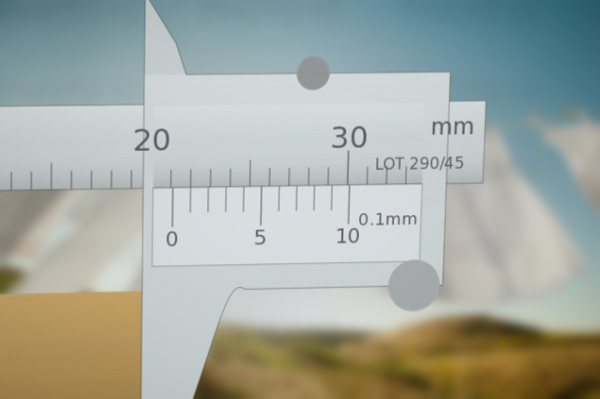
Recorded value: 21.1 mm
